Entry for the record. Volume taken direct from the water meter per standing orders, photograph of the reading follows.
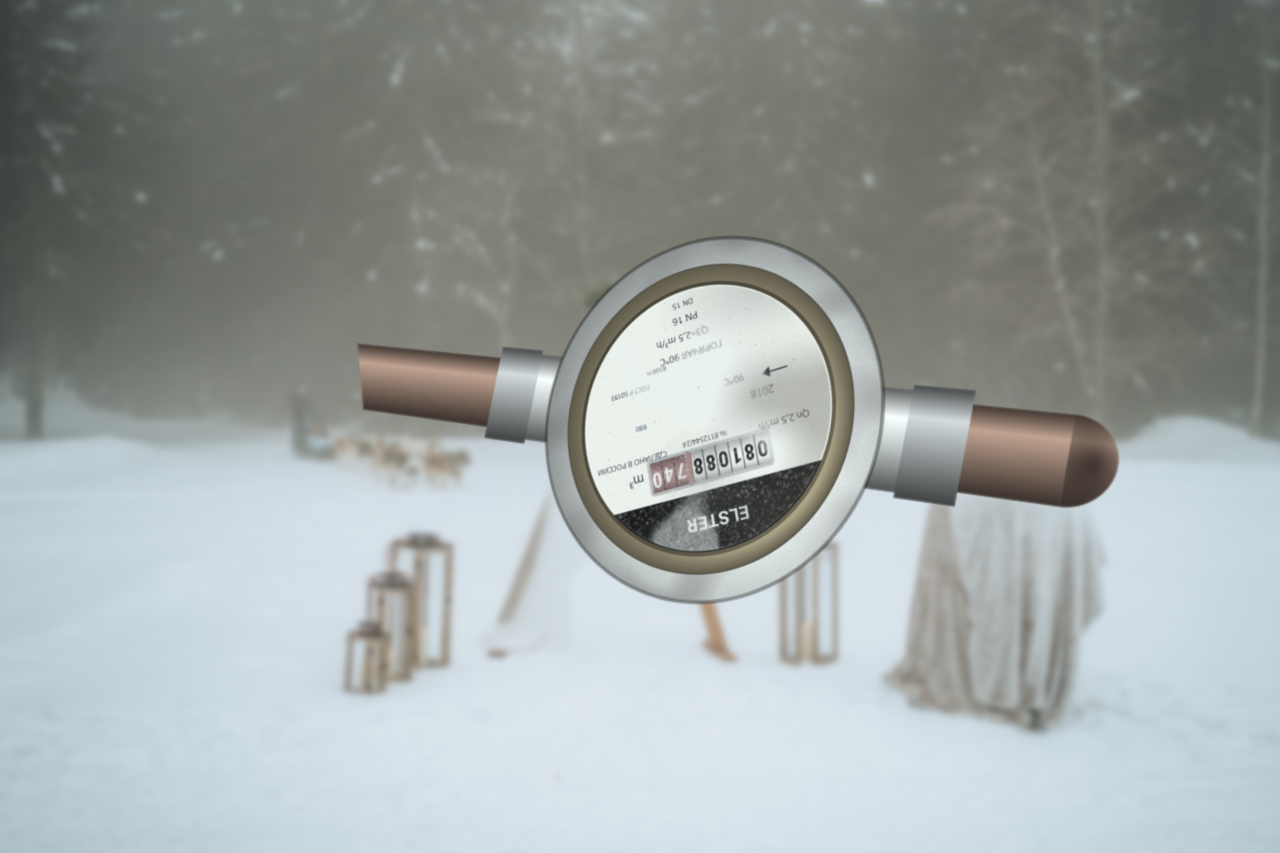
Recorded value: 81088.740 m³
